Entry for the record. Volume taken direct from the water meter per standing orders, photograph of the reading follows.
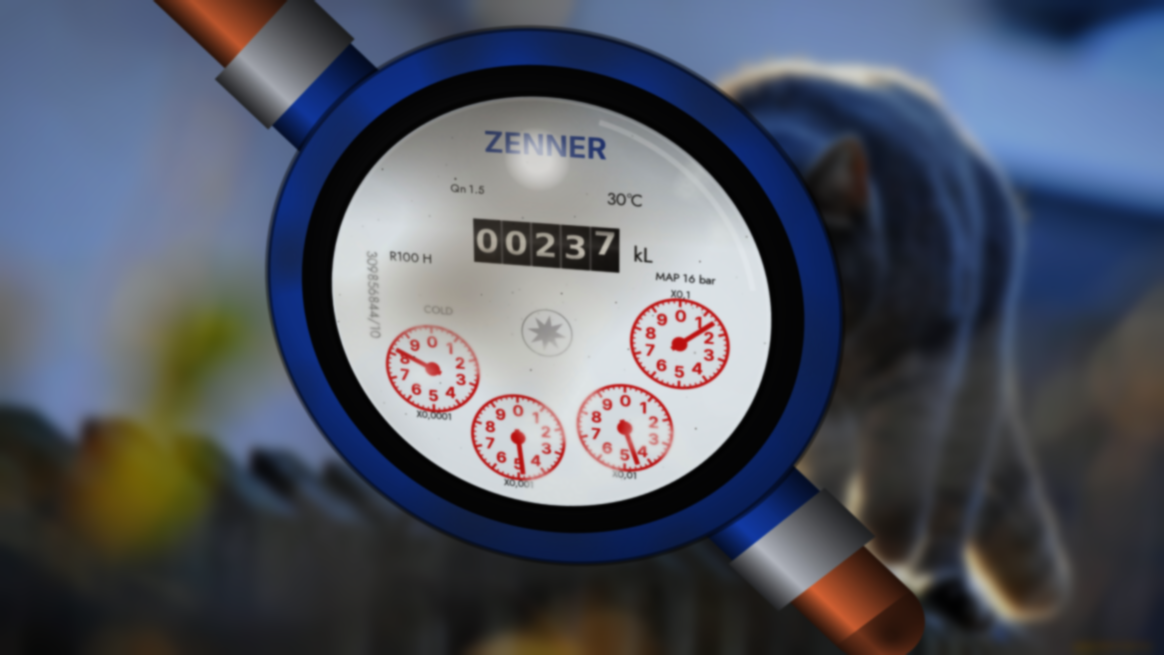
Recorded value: 237.1448 kL
